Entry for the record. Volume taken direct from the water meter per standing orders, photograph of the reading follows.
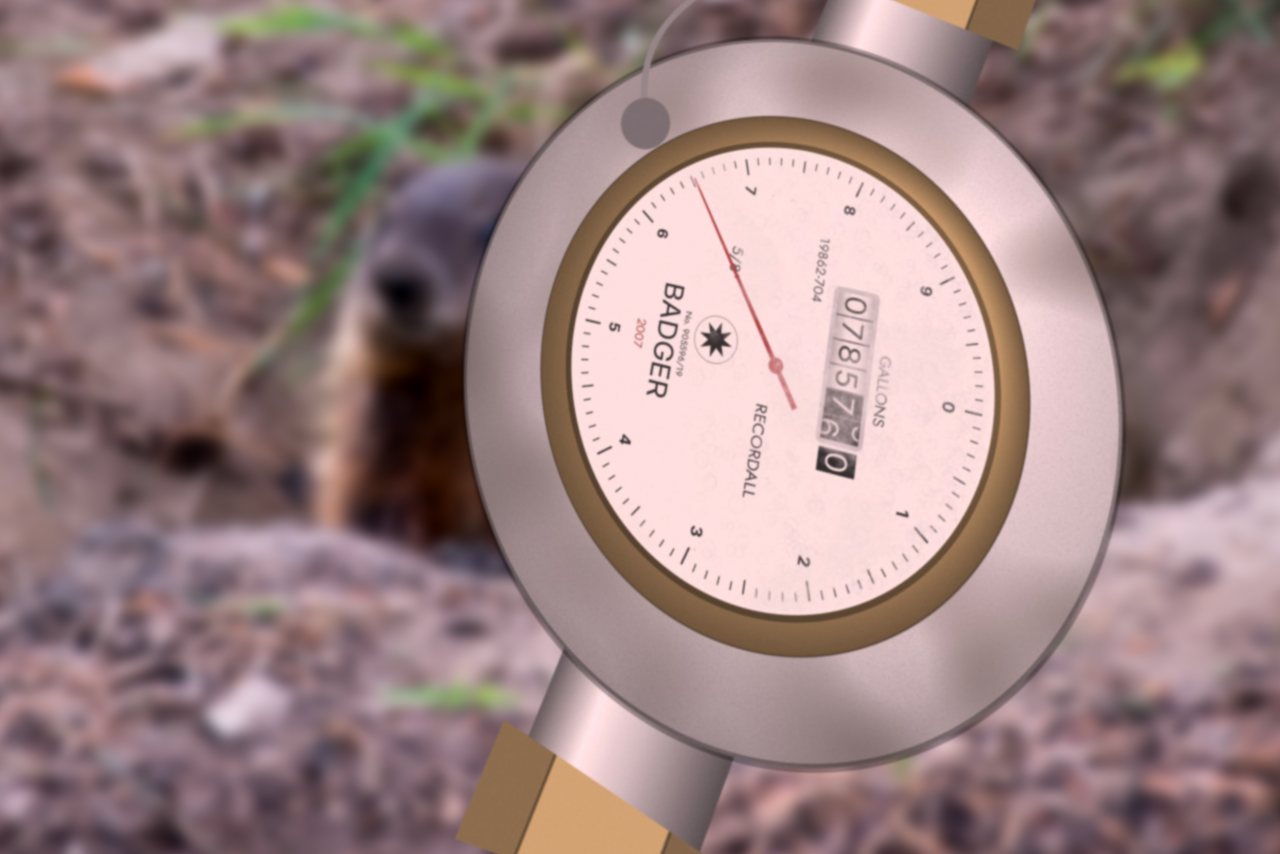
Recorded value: 785756.5 gal
